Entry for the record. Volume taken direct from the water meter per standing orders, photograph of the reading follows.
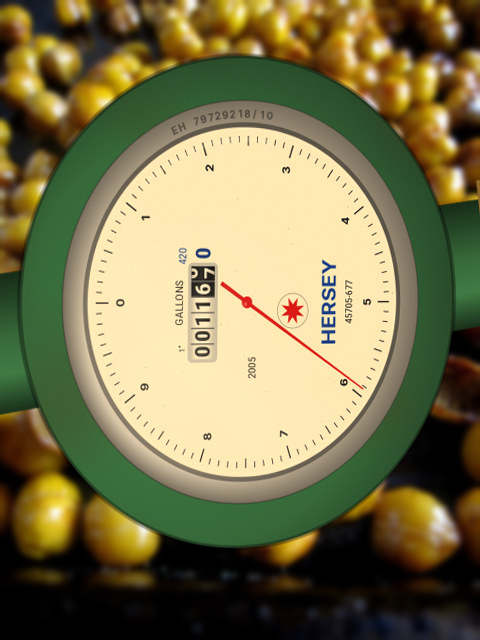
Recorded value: 11665.9 gal
